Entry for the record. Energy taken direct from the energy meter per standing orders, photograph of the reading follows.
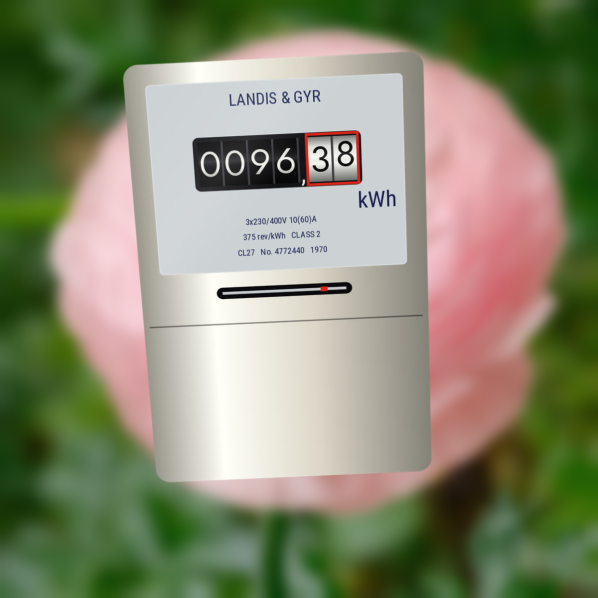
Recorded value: 96.38 kWh
